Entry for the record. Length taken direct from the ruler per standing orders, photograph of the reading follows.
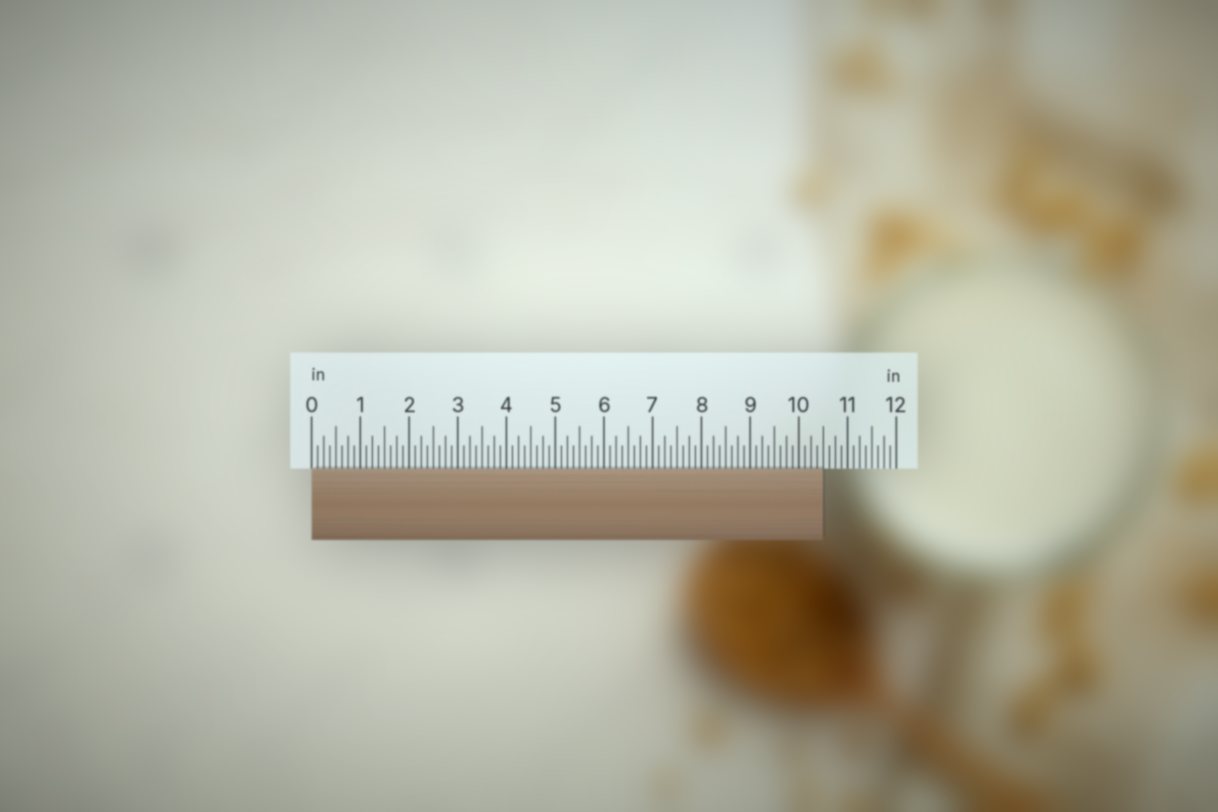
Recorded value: 10.5 in
